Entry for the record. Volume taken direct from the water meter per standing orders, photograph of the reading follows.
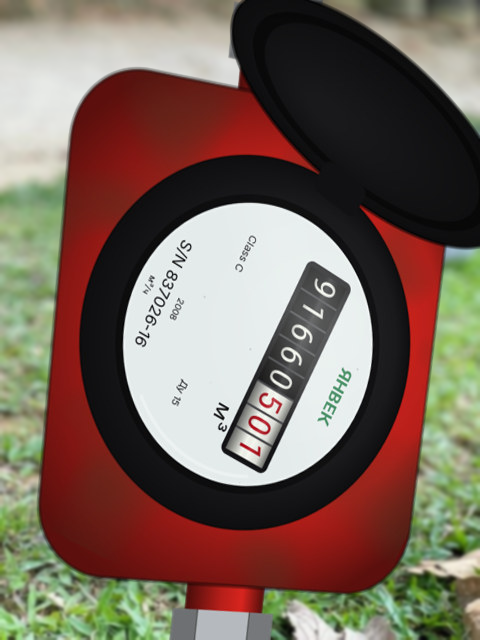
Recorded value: 91660.501 m³
